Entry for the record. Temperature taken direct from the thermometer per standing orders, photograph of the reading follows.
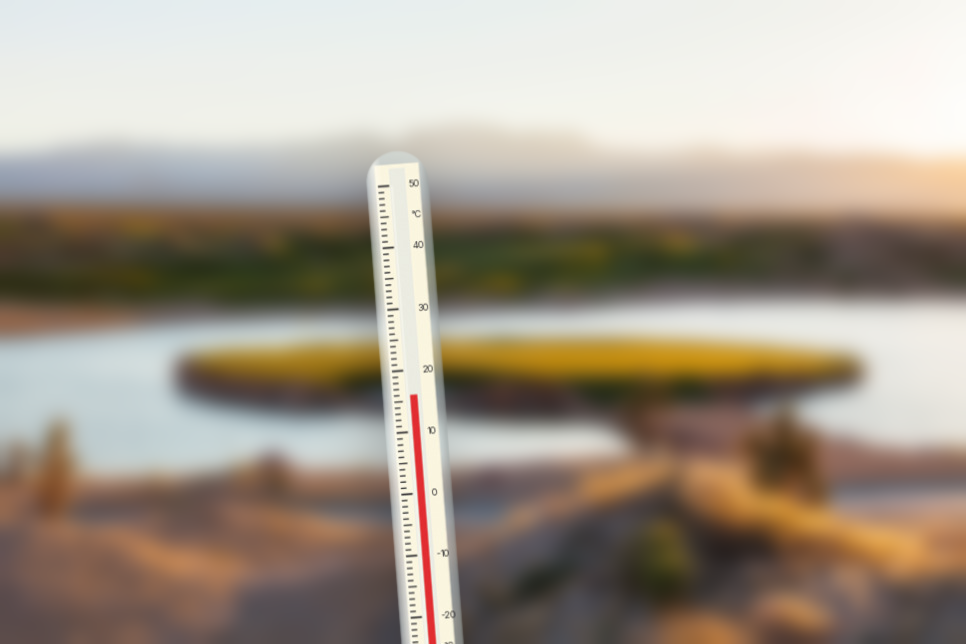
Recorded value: 16 °C
